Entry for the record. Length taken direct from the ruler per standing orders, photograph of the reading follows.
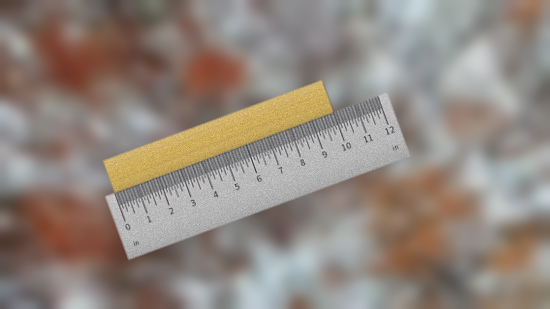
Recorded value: 10 in
